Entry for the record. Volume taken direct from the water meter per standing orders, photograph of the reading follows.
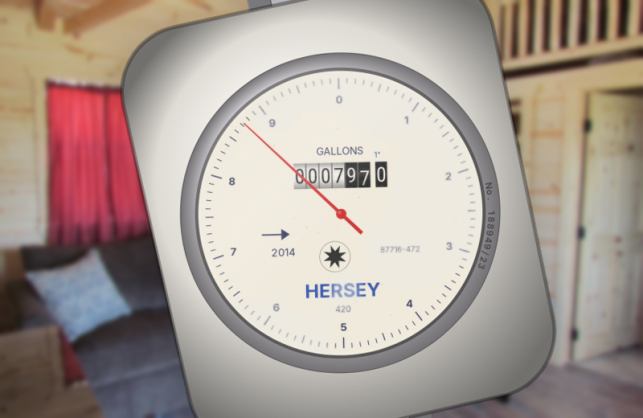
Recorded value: 7968.7 gal
